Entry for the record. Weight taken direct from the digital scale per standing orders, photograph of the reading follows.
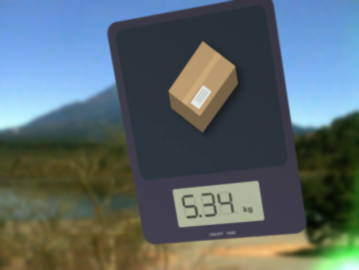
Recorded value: 5.34 kg
